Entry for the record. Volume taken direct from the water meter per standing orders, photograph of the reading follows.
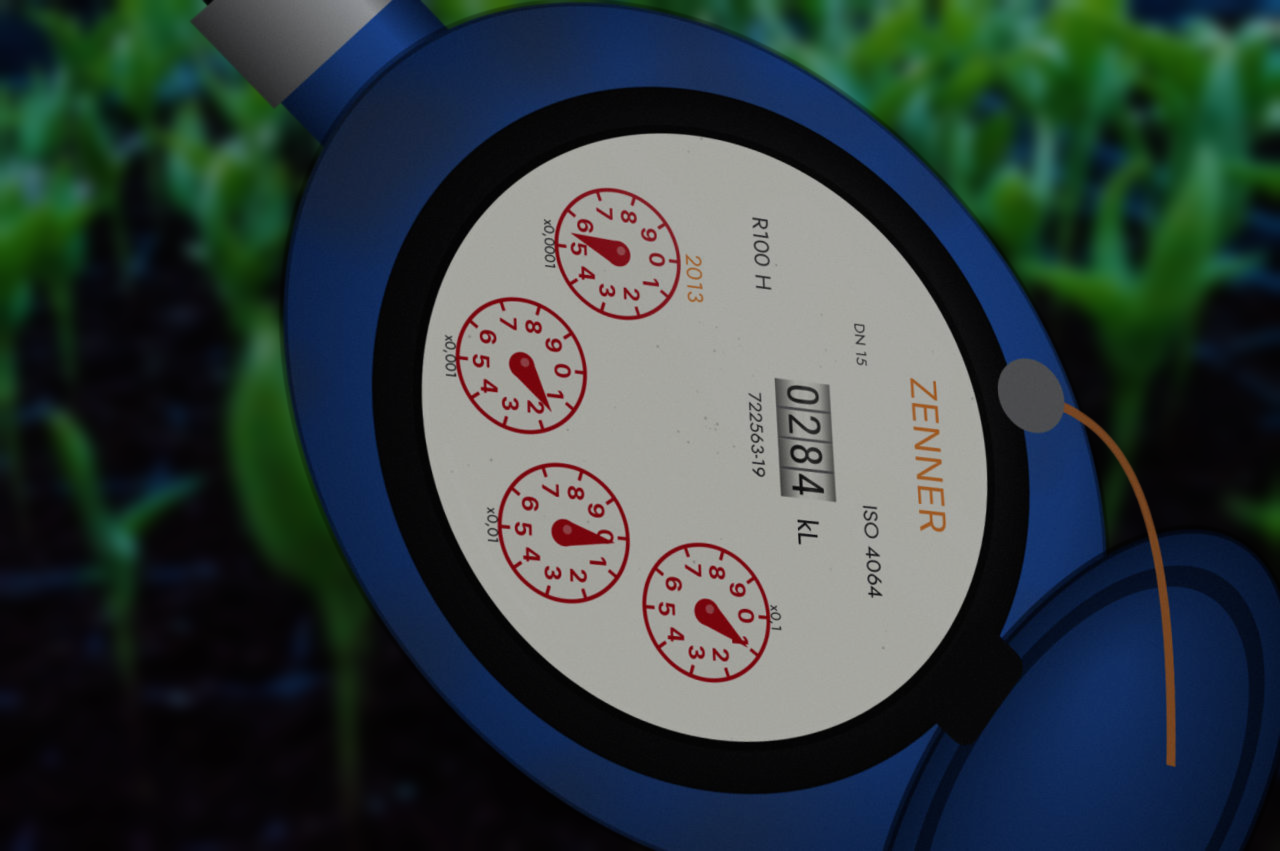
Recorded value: 284.1015 kL
